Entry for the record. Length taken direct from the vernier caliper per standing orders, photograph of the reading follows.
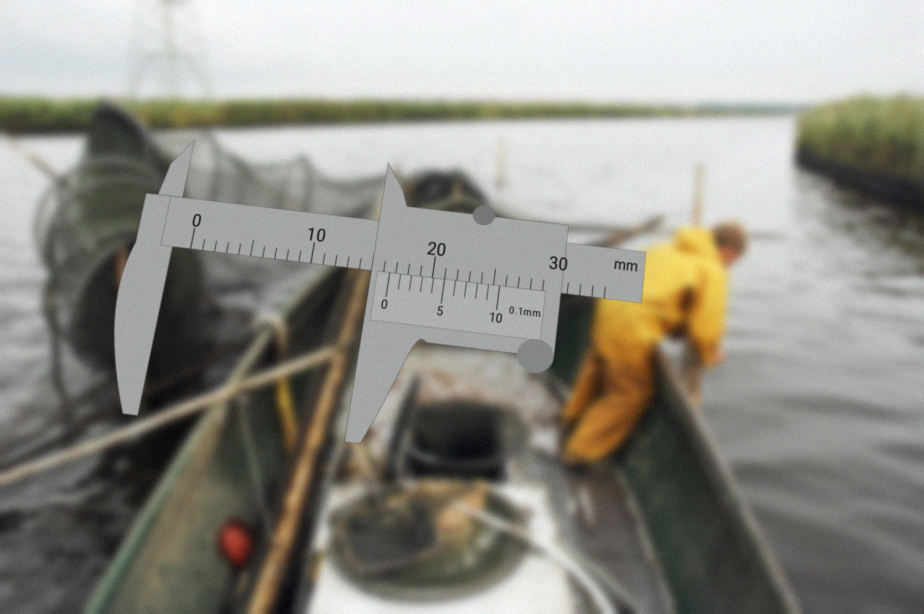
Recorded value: 16.5 mm
